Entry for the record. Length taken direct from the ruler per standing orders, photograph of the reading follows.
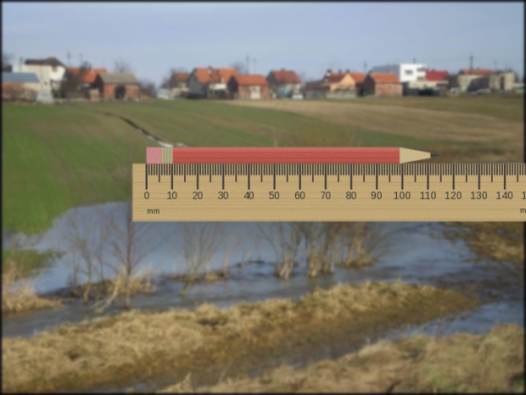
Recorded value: 115 mm
